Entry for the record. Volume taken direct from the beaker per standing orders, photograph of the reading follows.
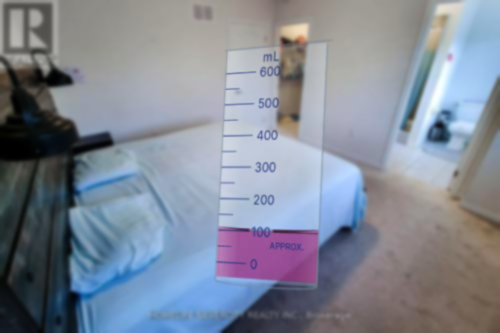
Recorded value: 100 mL
